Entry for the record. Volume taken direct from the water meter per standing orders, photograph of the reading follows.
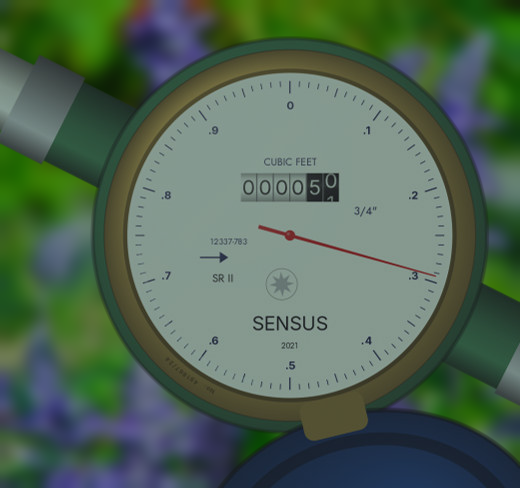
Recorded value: 50.29 ft³
